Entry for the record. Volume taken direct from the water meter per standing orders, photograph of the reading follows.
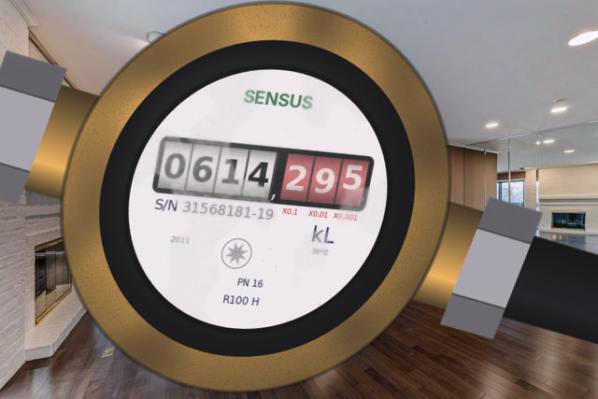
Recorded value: 614.295 kL
